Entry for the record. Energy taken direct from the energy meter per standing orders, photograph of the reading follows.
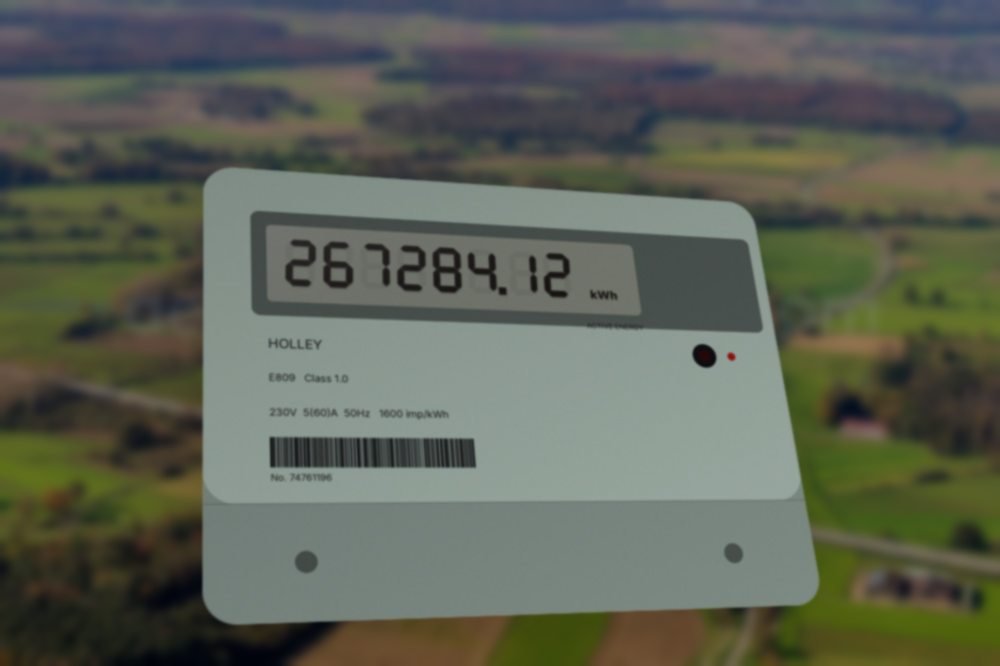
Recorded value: 267284.12 kWh
